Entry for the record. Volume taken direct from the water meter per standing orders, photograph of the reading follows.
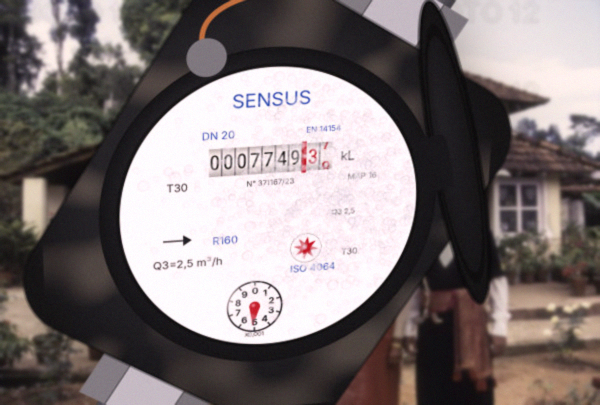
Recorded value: 7749.375 kL
